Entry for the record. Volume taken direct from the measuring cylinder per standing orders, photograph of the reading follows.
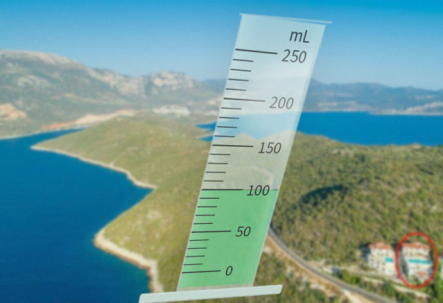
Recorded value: 100 mL
